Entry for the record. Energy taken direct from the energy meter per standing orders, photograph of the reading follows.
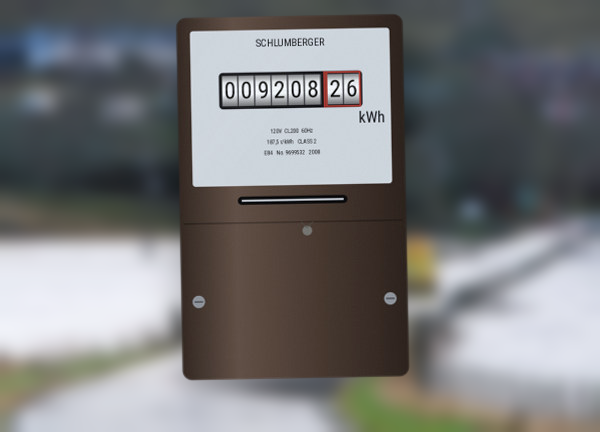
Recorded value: 9208.26 kWh
